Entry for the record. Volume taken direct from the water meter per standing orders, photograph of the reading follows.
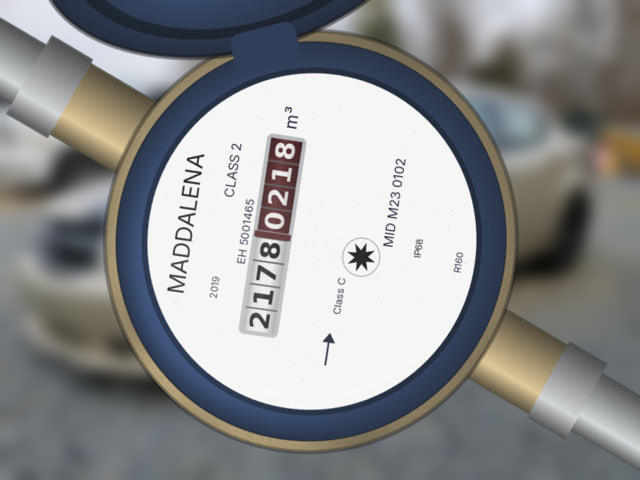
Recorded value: 2178.0218 m³
